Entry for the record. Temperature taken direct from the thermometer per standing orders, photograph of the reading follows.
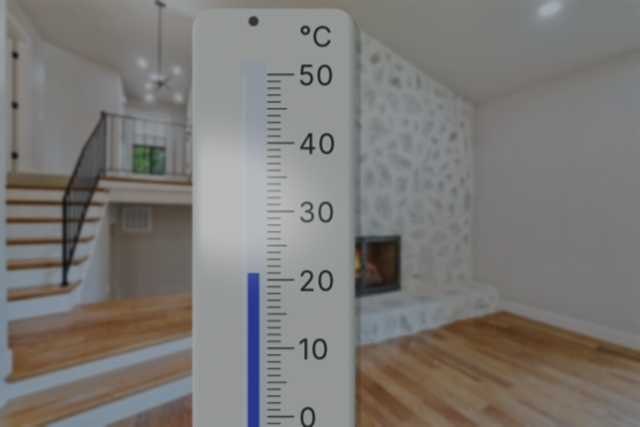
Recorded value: 21 °C
